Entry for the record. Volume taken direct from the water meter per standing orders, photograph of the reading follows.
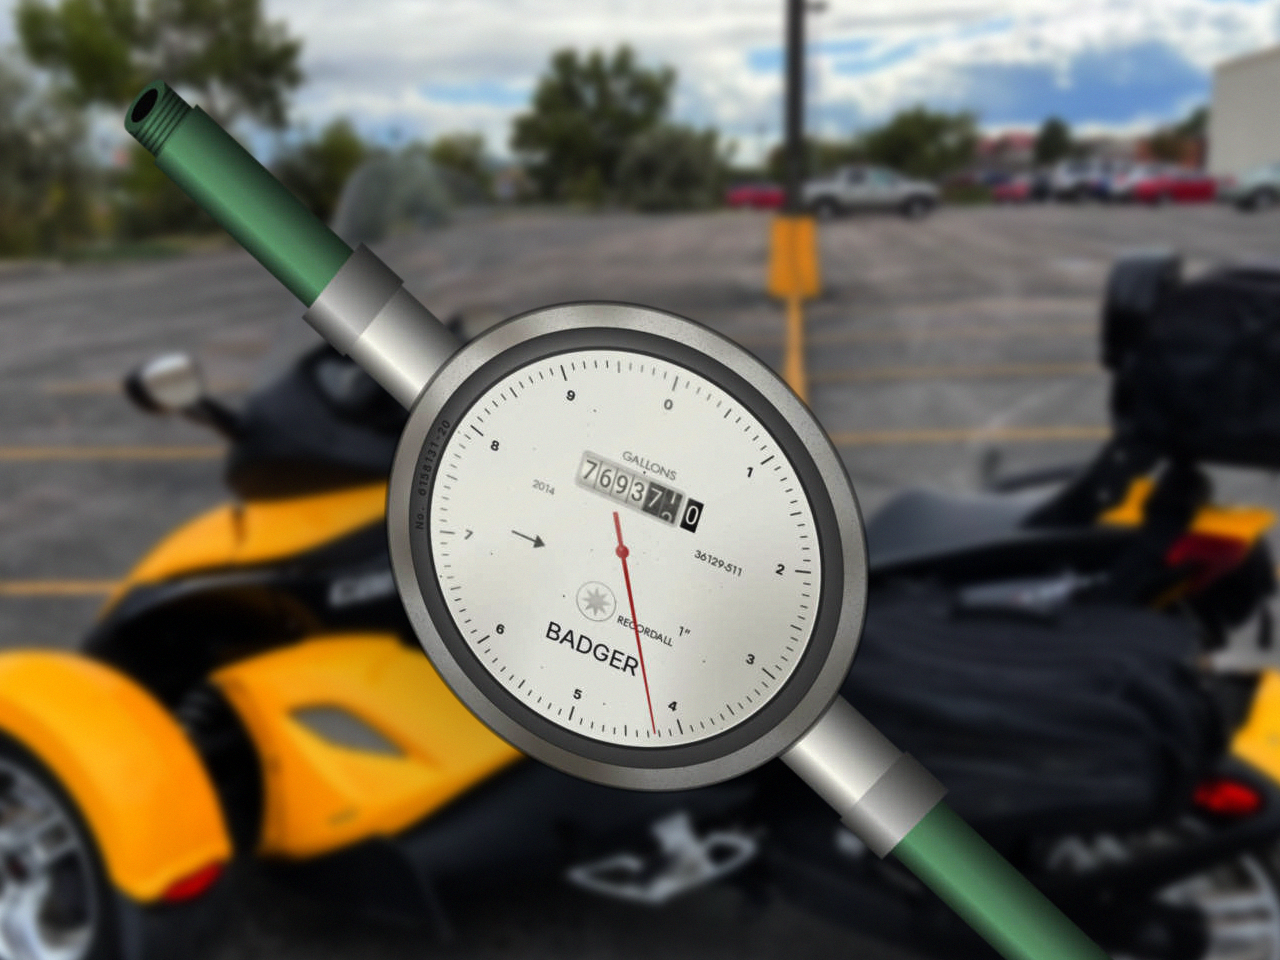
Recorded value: 7693714.2 gal
